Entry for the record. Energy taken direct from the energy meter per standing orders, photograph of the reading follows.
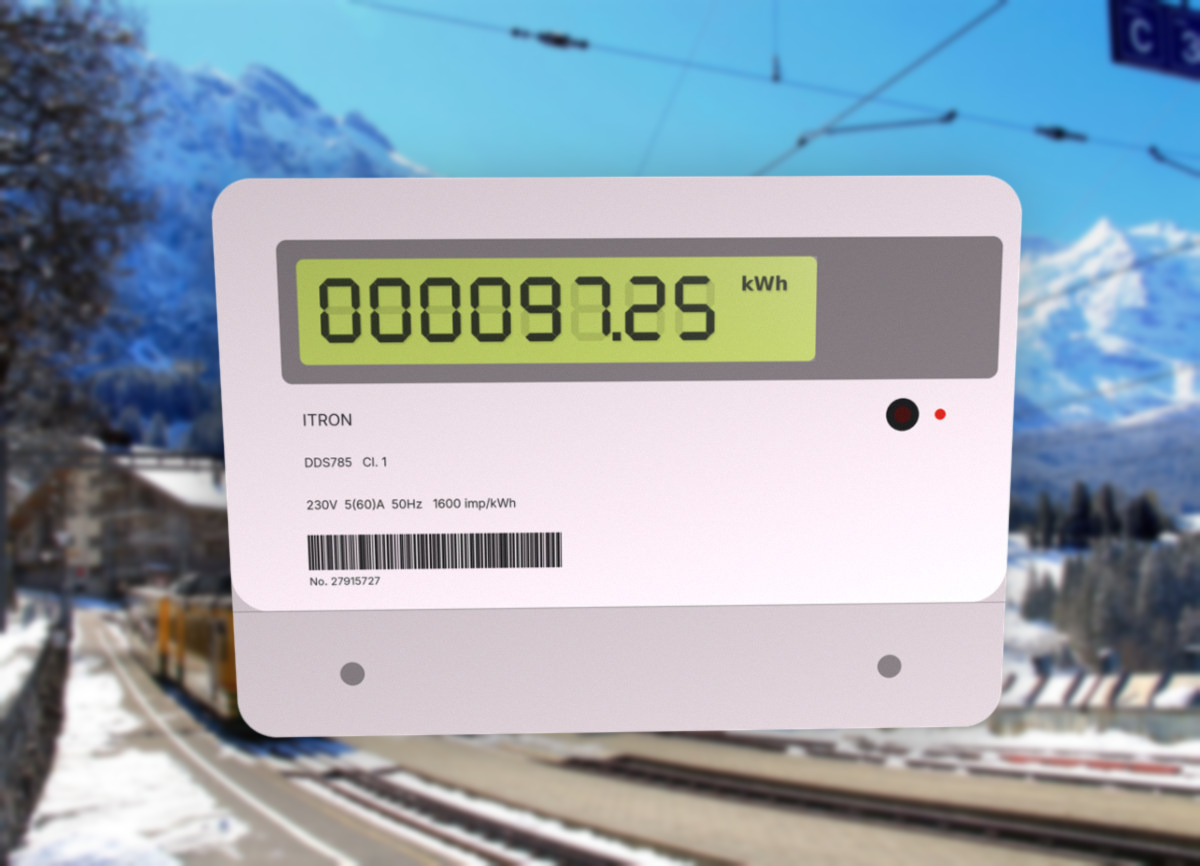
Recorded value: 97.25 kWh
